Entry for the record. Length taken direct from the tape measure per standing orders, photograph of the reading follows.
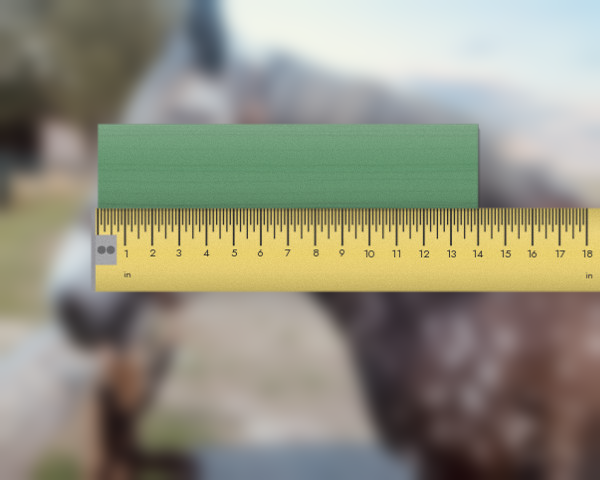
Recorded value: 14 in
